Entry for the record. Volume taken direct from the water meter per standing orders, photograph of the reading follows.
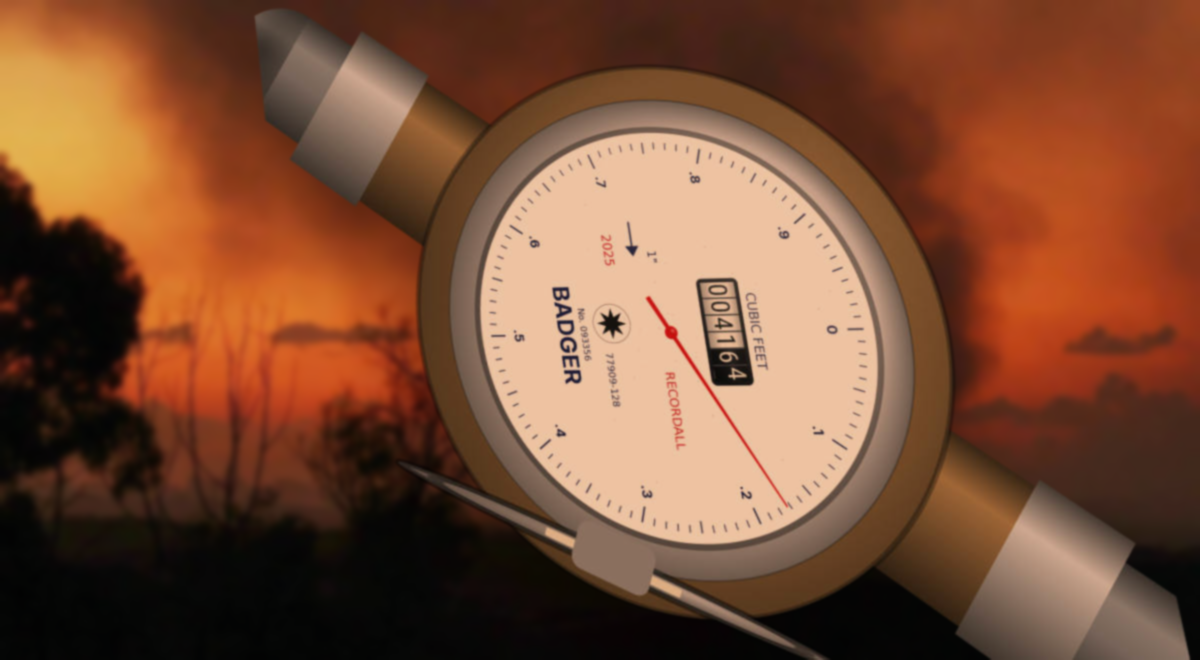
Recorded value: 4164.17 ft³
